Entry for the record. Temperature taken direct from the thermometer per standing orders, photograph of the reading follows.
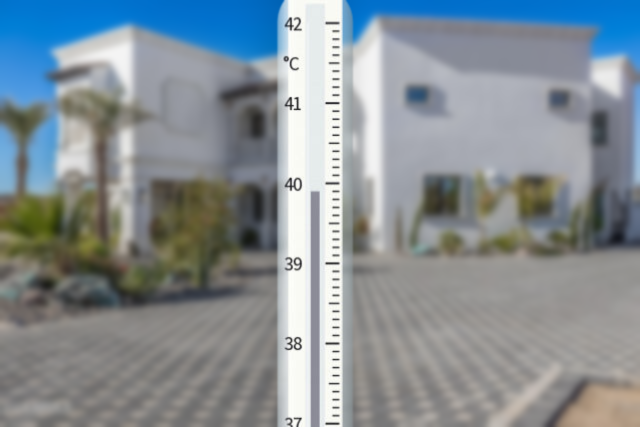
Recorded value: 39.9 °C
